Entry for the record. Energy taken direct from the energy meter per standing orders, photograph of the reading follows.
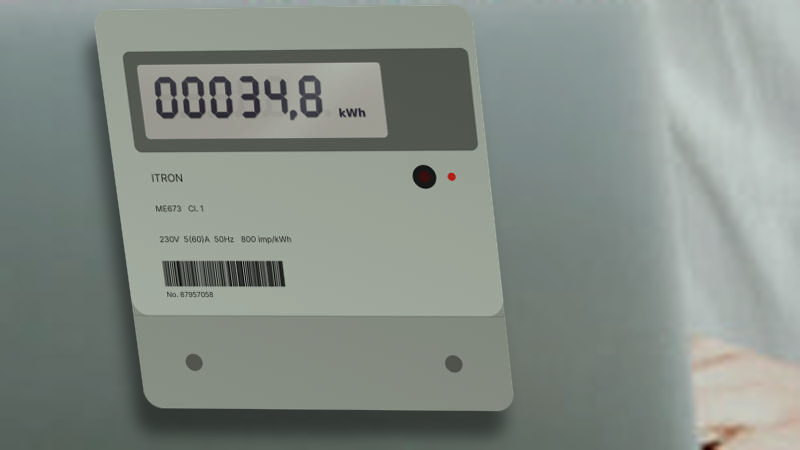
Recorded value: 34.8 kWh
